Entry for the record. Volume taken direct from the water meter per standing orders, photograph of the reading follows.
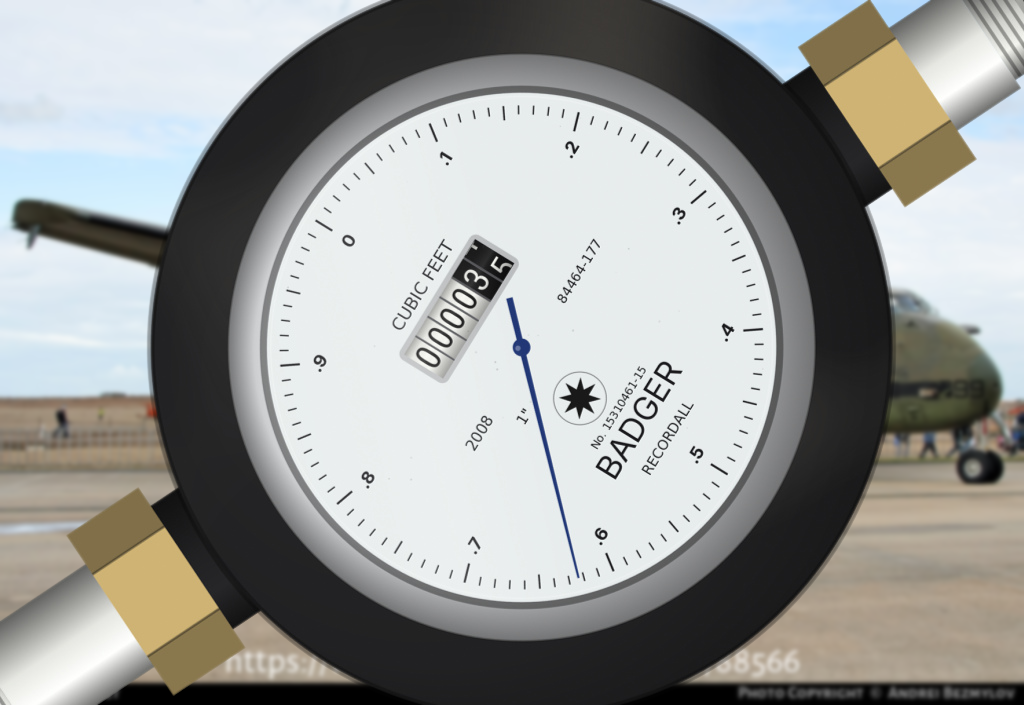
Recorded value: 34.62 ft³
